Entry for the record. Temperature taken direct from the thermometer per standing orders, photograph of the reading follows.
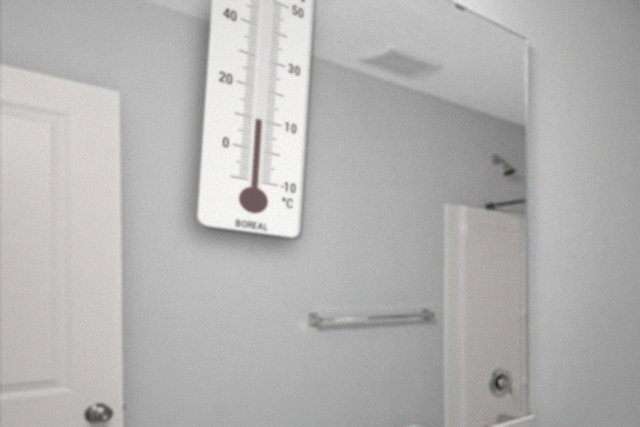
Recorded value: 10 °C
